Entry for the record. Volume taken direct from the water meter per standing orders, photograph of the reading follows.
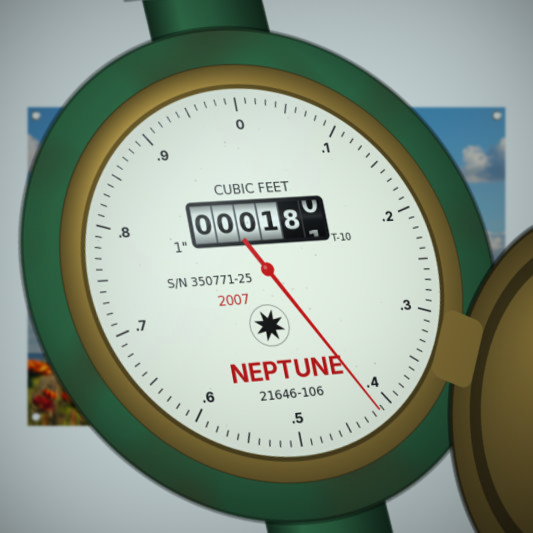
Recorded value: 180.41 ft³
